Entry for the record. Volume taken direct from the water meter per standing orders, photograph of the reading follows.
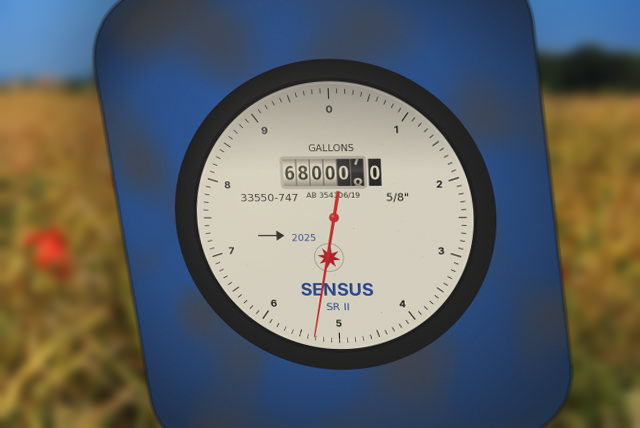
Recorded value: 6800075.3 gal
